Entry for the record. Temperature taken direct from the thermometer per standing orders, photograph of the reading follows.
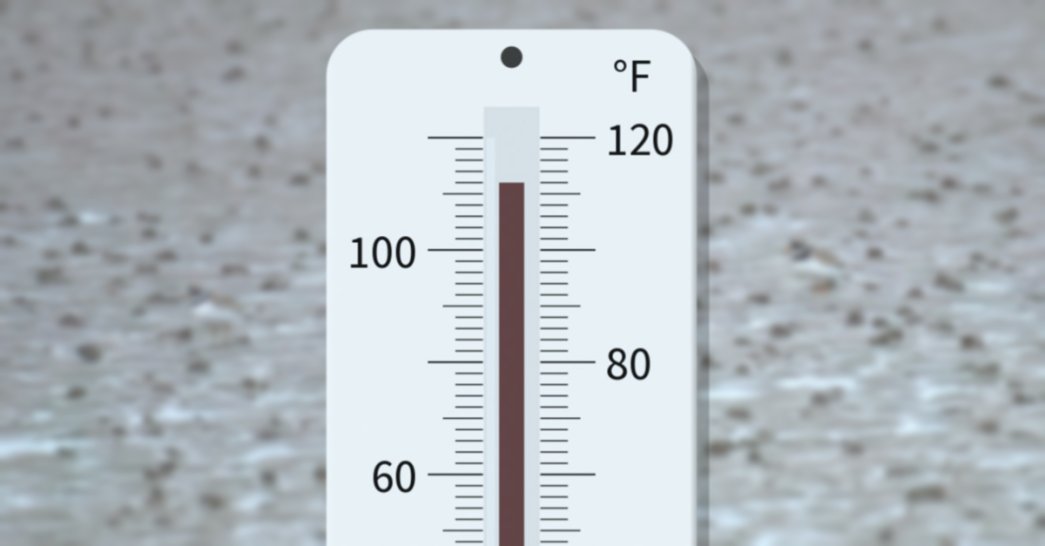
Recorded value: 112 °F
